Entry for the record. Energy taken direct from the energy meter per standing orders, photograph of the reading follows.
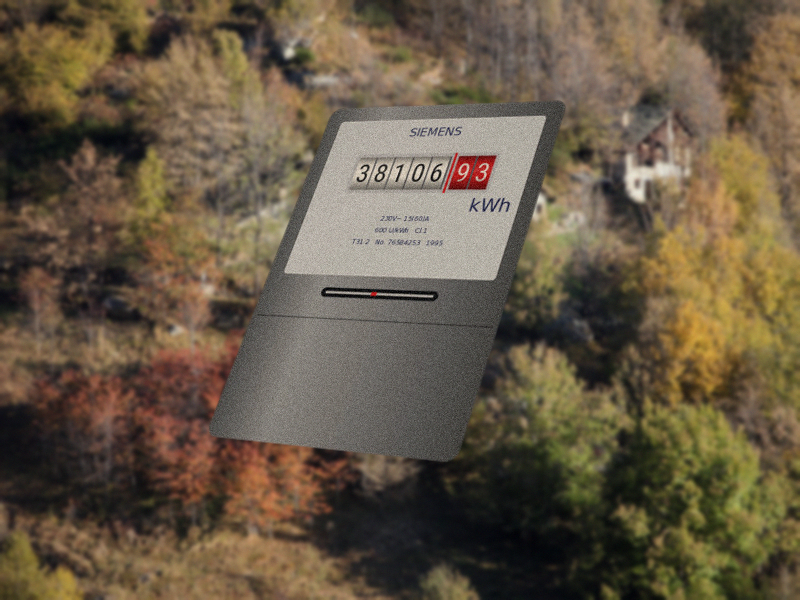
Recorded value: 38106.93 kWh
